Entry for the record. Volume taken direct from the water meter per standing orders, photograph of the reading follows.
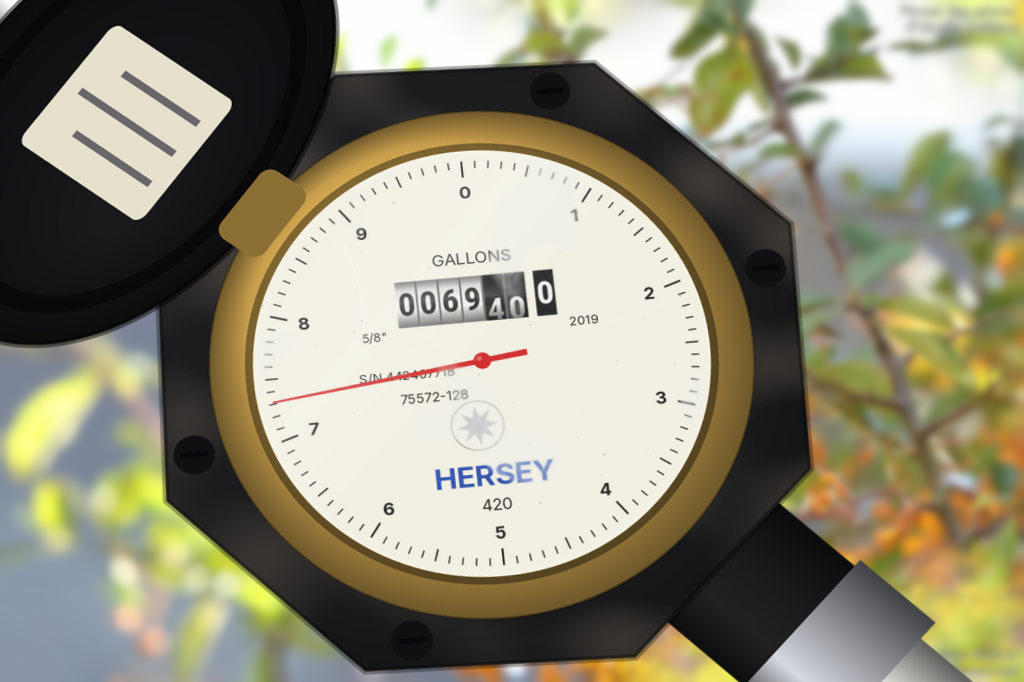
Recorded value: 69397.3 gal
